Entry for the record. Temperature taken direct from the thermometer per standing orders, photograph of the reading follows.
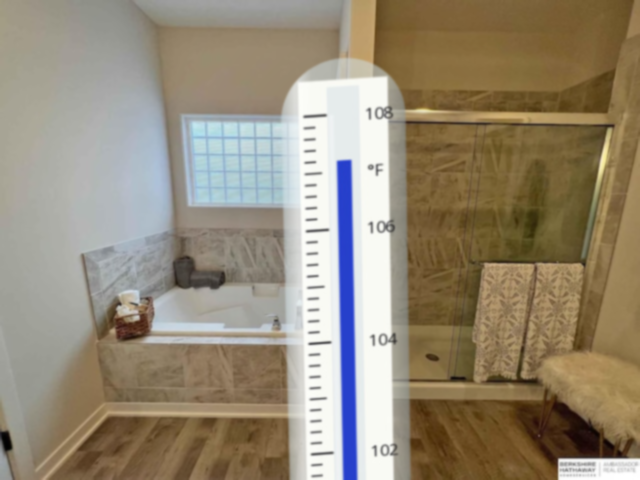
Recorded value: 107.2 °F
